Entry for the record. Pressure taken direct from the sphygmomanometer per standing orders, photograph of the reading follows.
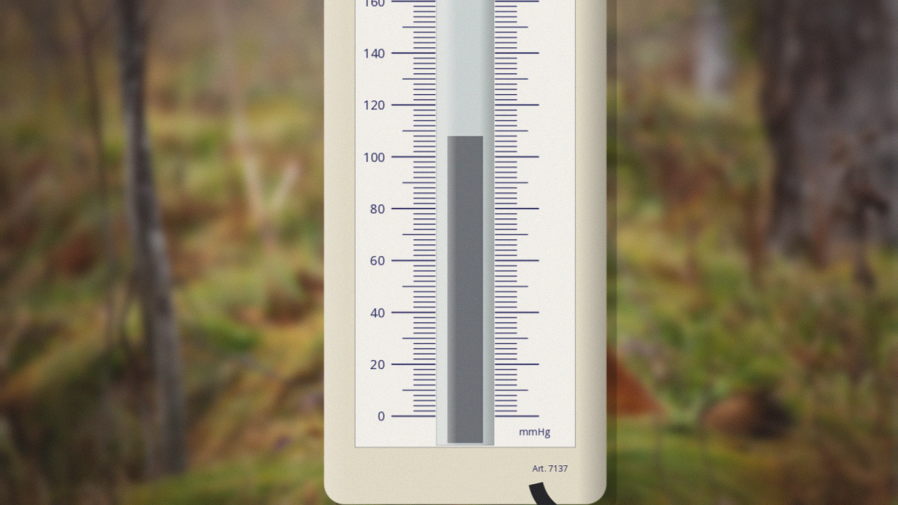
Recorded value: 108 mmHg
